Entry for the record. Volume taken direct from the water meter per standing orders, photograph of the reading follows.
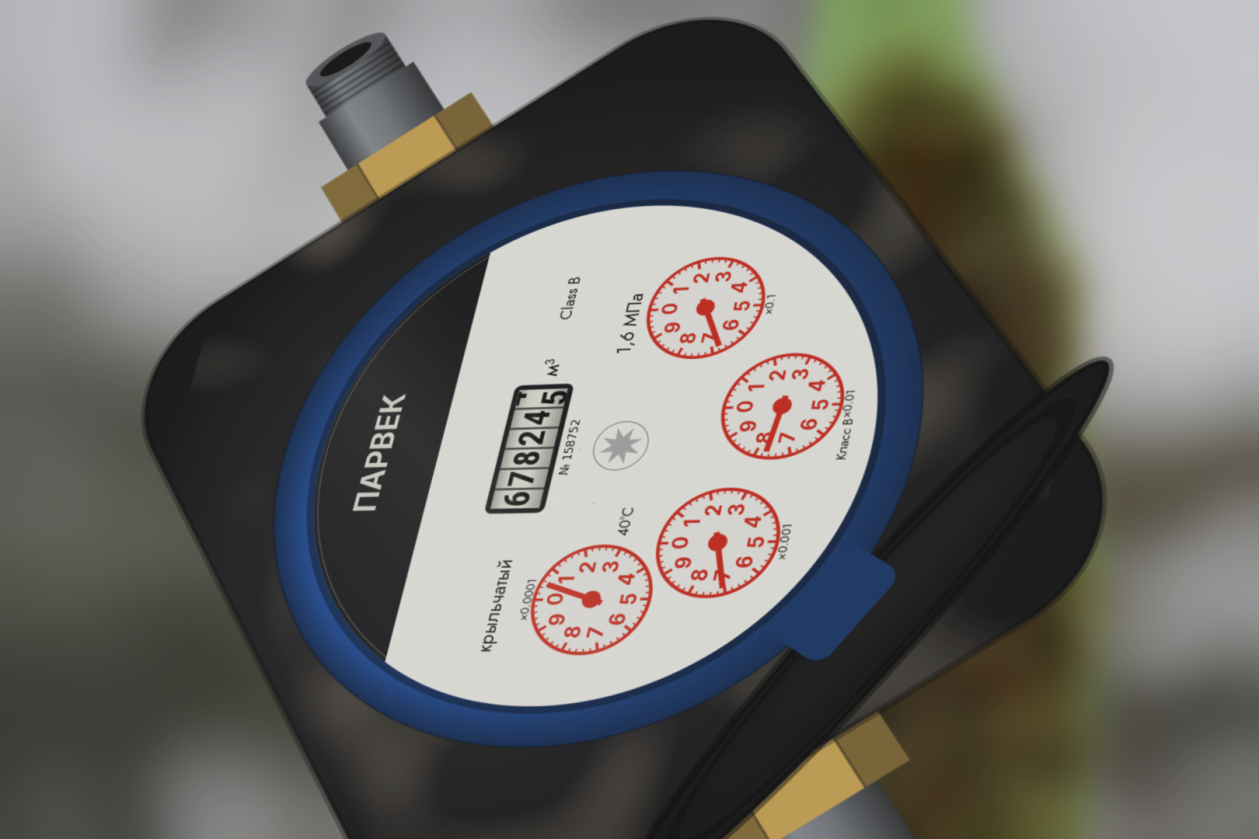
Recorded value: 678244.6770 m³
